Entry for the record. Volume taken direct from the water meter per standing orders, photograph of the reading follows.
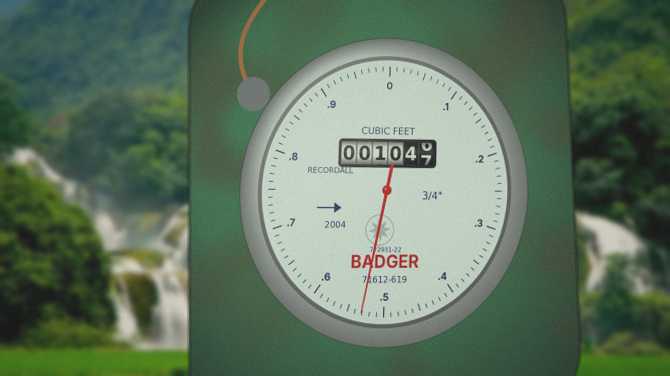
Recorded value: 1046.53 ft³
